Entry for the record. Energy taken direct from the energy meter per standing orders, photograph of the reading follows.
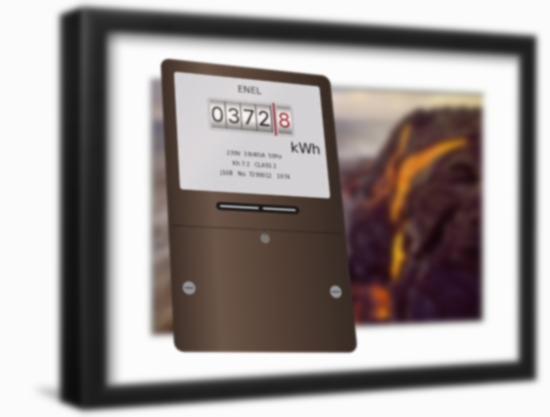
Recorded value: 372.8 kWh
